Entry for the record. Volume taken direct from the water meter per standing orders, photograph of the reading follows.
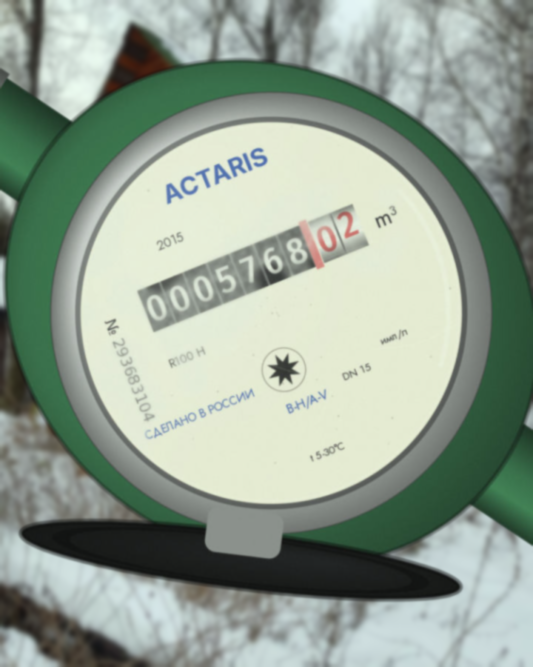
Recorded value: 5768.02 m³
